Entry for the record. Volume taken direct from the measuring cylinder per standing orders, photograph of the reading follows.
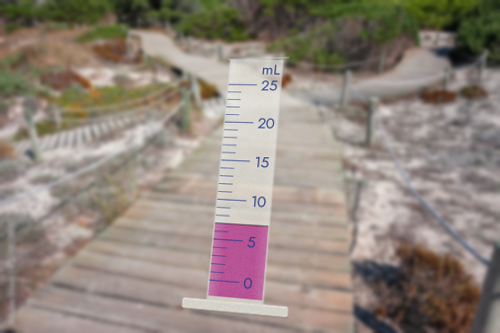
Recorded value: 7 mL
